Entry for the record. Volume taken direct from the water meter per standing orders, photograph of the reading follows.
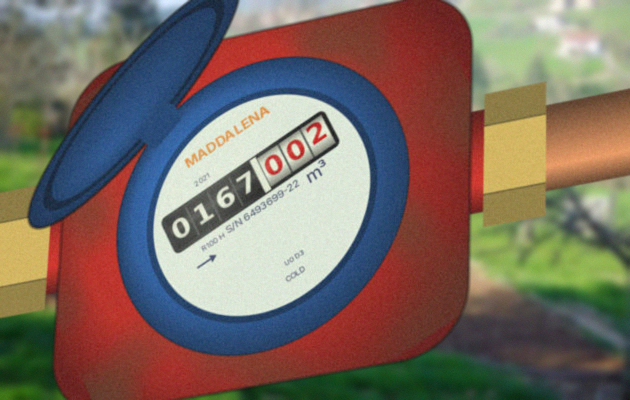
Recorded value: 167.002 m³
